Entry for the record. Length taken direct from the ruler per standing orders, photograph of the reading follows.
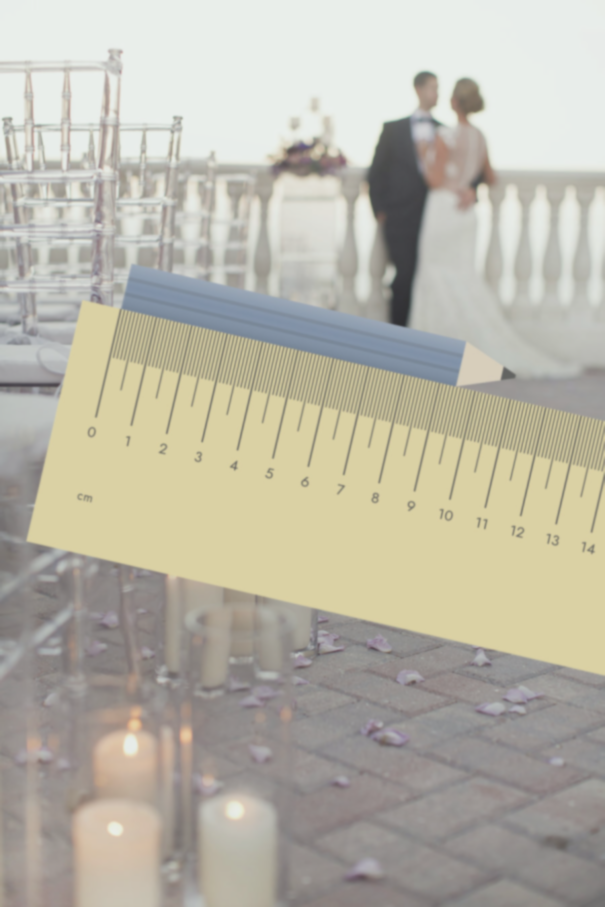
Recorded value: 11 cm
